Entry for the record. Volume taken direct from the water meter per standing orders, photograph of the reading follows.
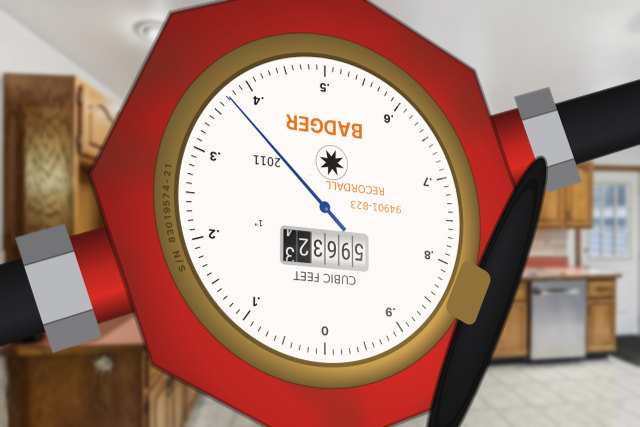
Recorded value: 596323.37 ft³
